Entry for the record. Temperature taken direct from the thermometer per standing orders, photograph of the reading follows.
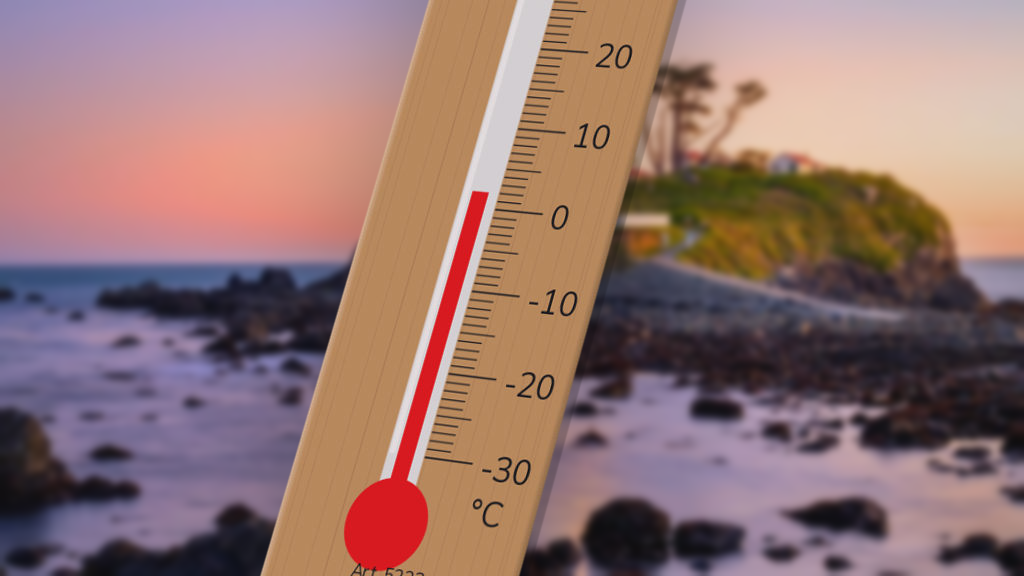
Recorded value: 2 °C
